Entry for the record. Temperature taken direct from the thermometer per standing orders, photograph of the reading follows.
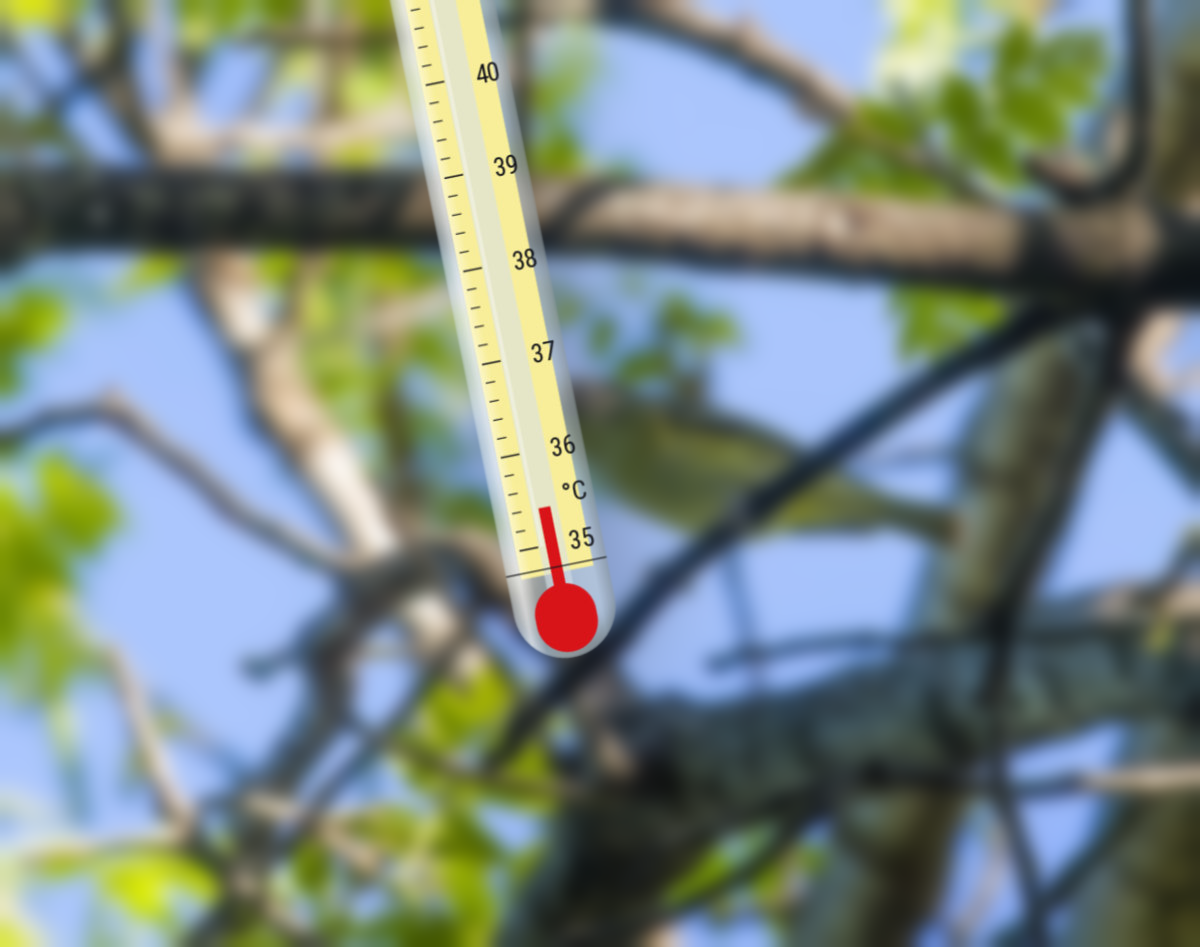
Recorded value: 35.4 °C
